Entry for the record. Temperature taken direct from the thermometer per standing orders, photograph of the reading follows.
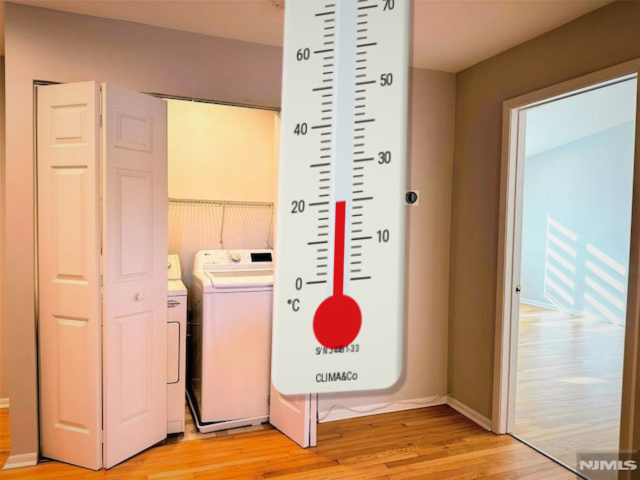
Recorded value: 20 °C
